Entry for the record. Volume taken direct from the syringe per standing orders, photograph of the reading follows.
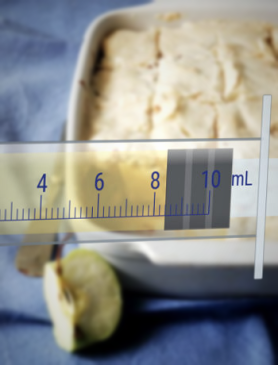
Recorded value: 8.4 mL
